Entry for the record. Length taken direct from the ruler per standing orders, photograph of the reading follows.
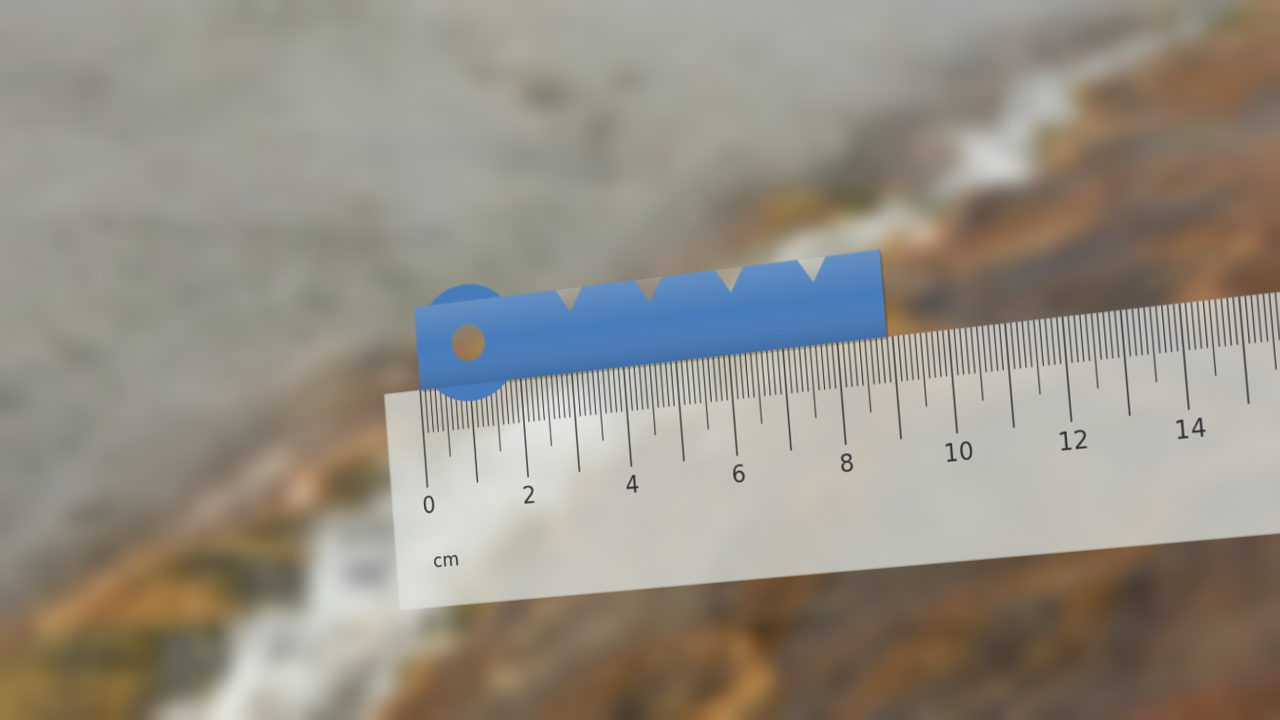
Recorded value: 8.9 cm
